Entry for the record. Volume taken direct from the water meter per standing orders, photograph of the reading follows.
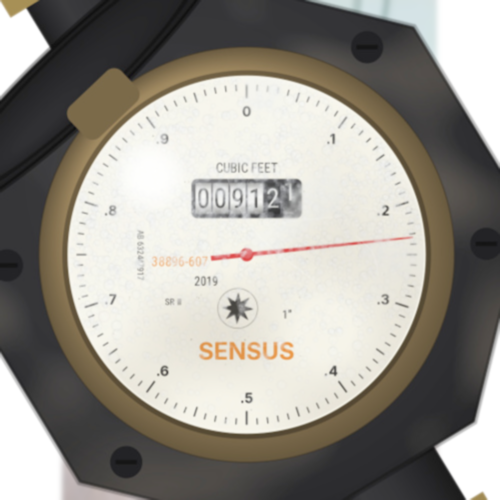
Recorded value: 9121.23 ft³
